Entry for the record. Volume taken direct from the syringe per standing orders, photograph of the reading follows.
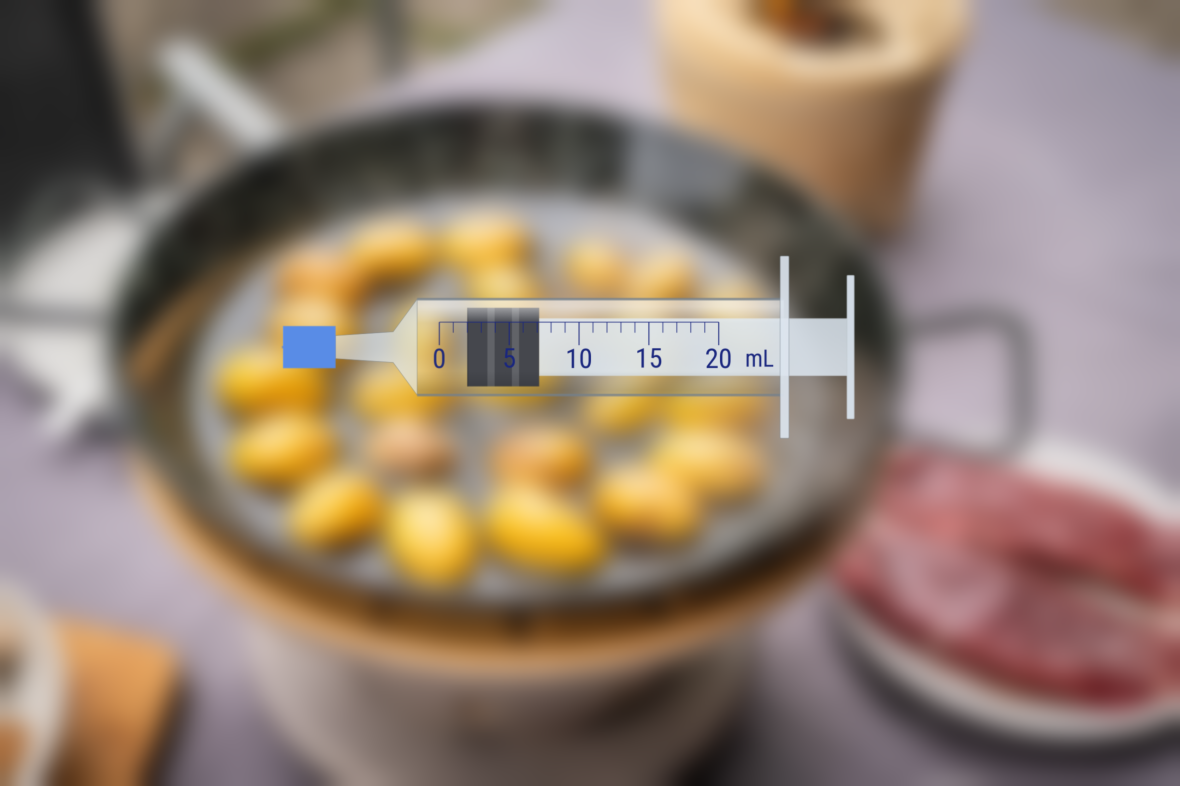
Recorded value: 2 mL
